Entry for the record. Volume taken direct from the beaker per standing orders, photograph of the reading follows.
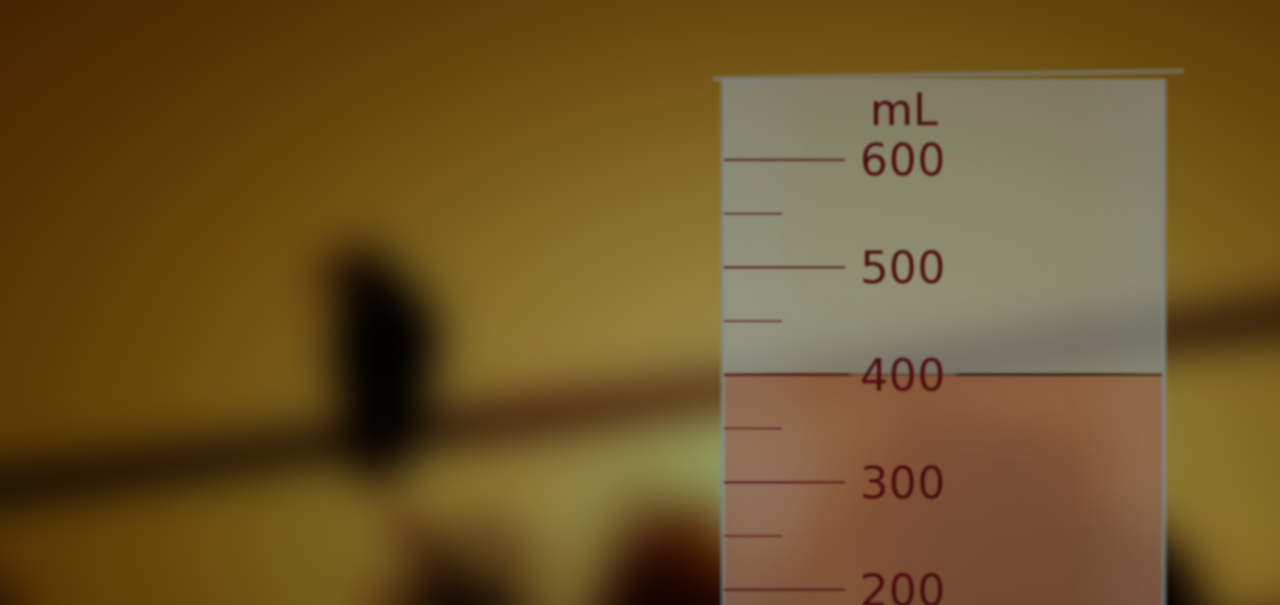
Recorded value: 400 mL
